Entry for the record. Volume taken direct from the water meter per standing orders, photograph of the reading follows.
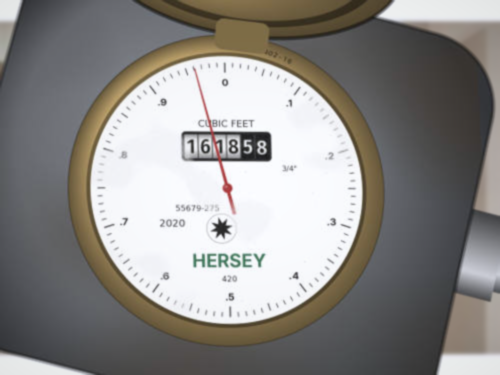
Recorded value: 161857.96 ft³
